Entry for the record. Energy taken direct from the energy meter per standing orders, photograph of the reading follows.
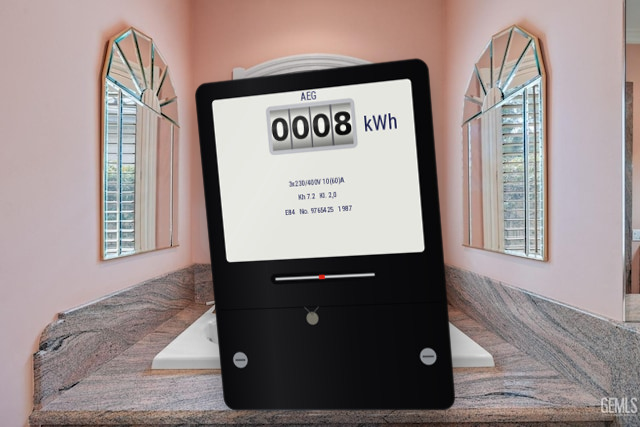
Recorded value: 8 kWh
